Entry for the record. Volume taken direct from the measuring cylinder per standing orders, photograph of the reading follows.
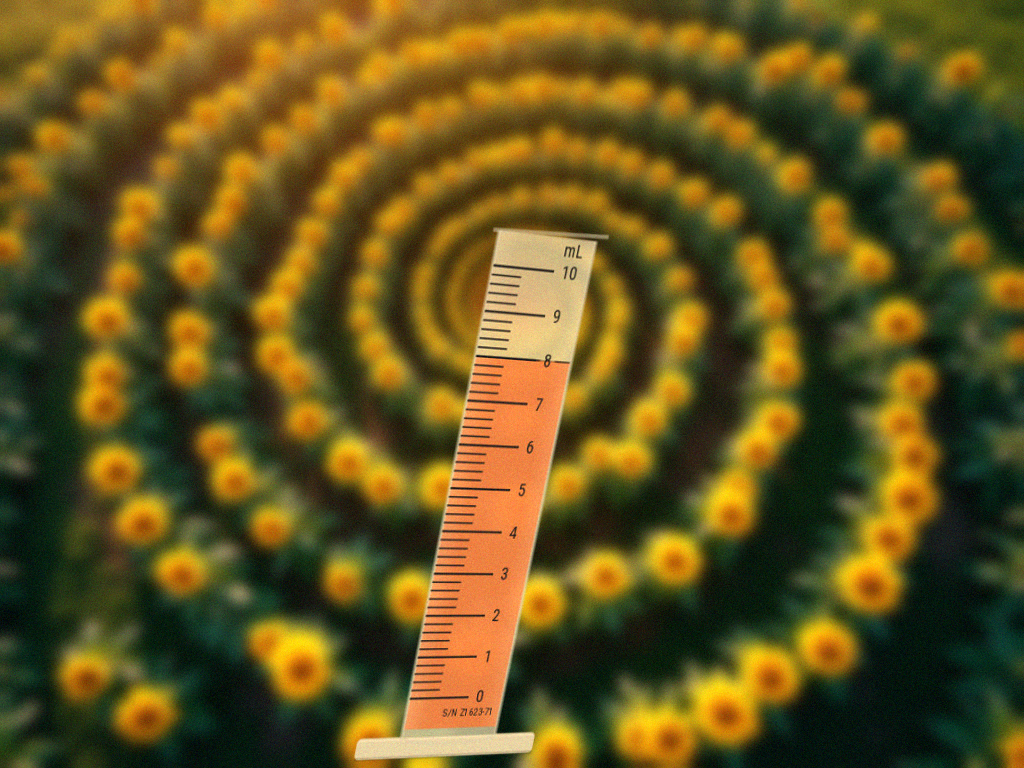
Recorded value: 8 mL
